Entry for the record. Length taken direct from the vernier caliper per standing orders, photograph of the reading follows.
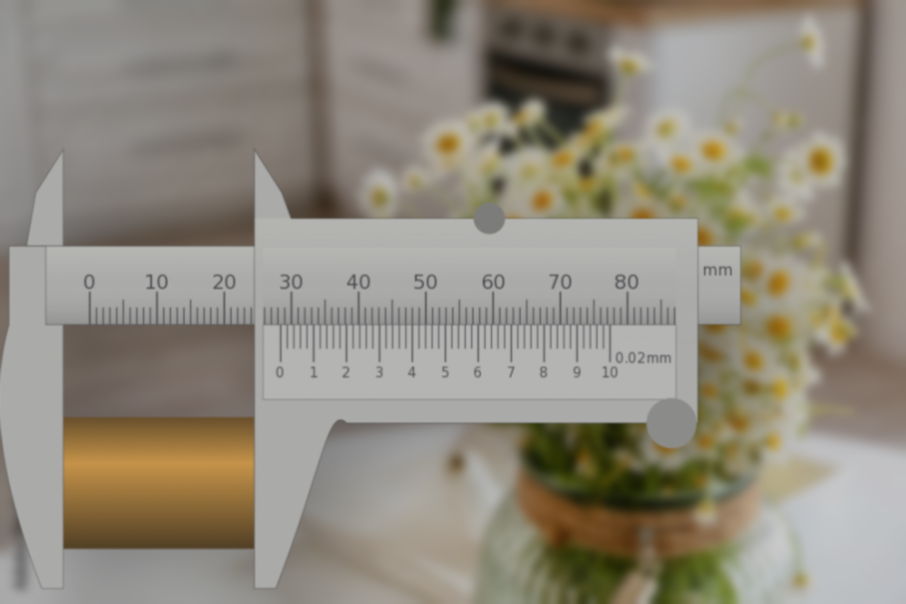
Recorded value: 28.4 mm
